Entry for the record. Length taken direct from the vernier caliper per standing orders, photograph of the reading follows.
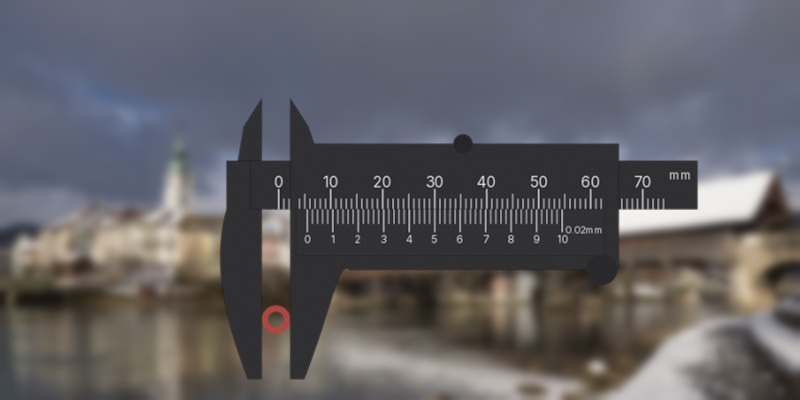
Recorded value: 5.5 mm
